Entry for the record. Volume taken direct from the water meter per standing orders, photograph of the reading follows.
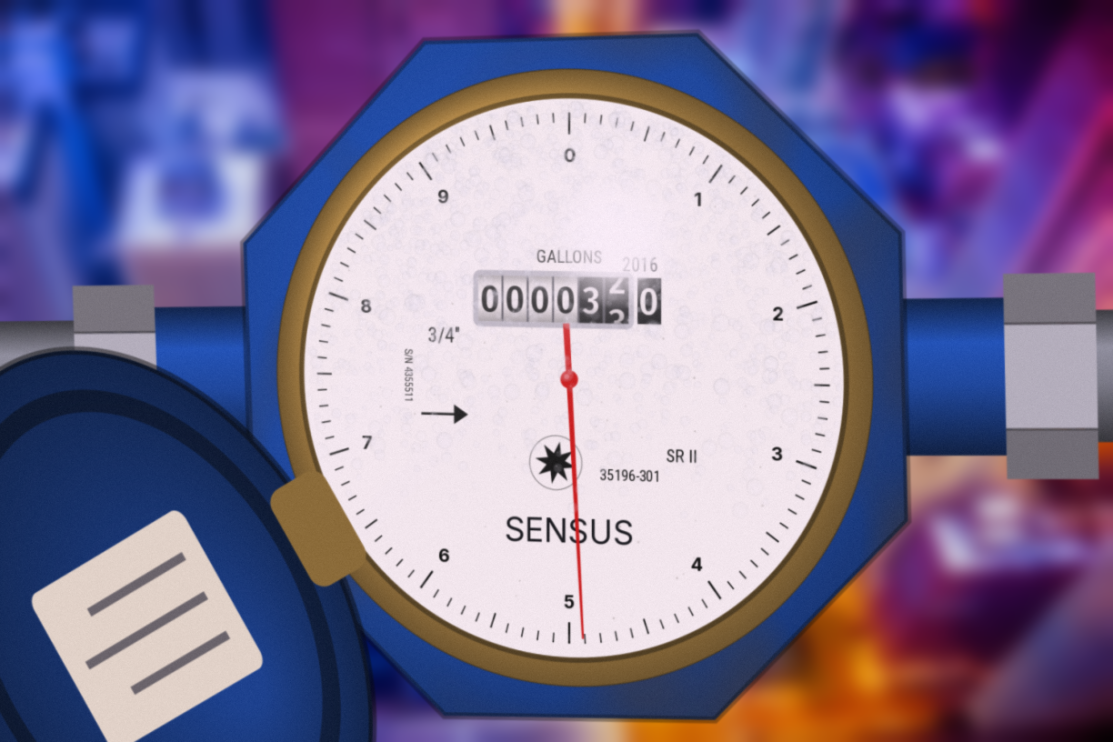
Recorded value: 324.9 gal
